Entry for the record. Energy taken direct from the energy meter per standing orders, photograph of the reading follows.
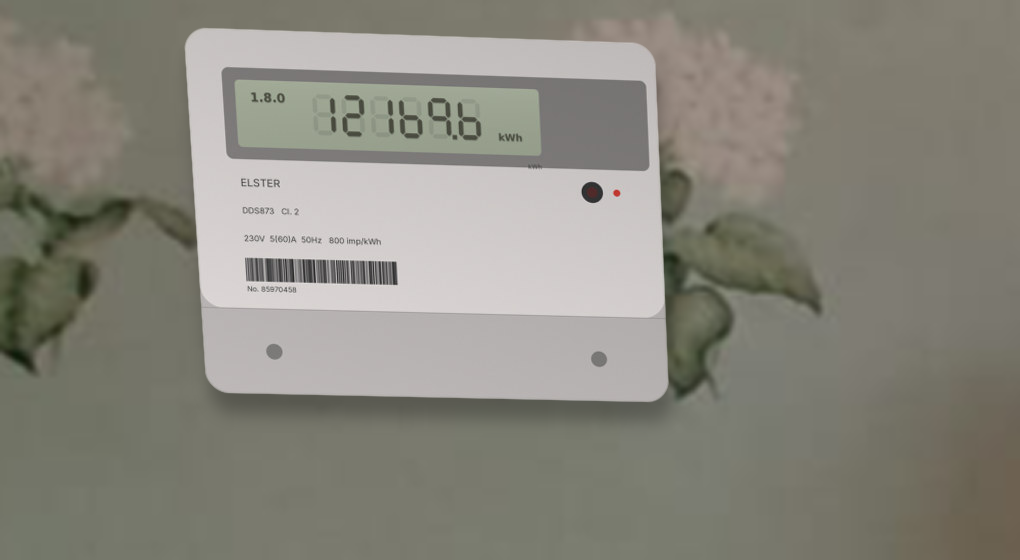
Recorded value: 12169.6 kWh
